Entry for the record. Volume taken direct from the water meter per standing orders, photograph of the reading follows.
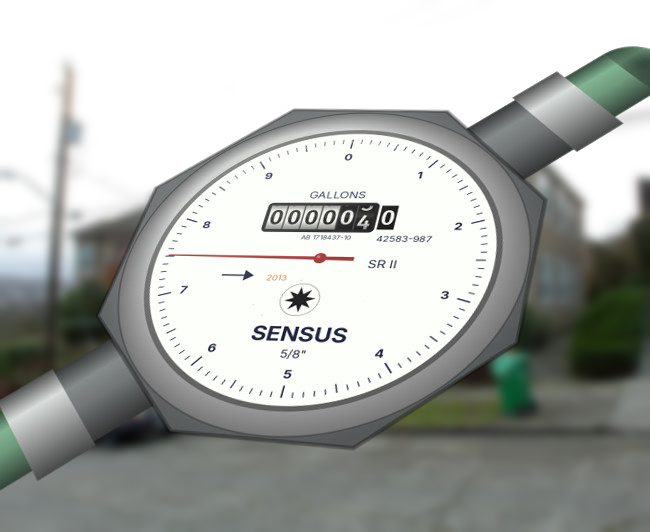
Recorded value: 37.5 gal
